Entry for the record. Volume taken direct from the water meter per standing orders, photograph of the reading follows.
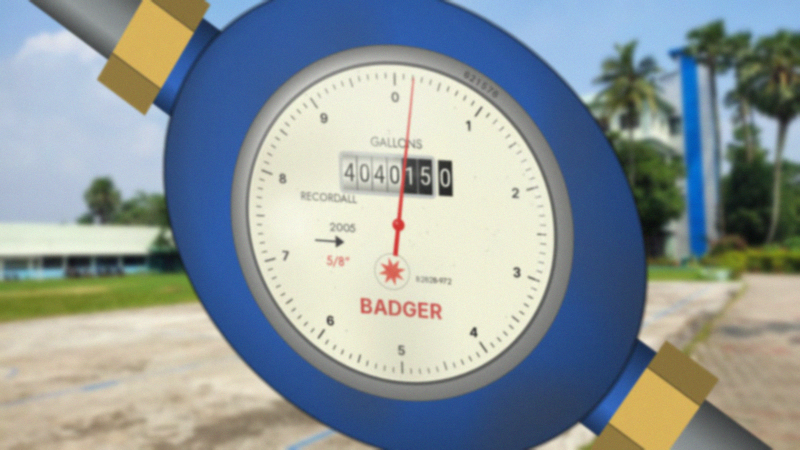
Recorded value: 4040150.2 gal
